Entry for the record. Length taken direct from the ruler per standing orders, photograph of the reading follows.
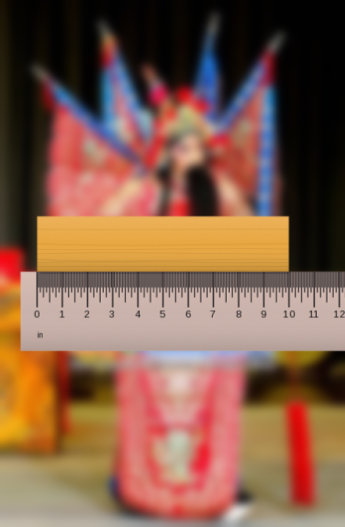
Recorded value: 10 in
